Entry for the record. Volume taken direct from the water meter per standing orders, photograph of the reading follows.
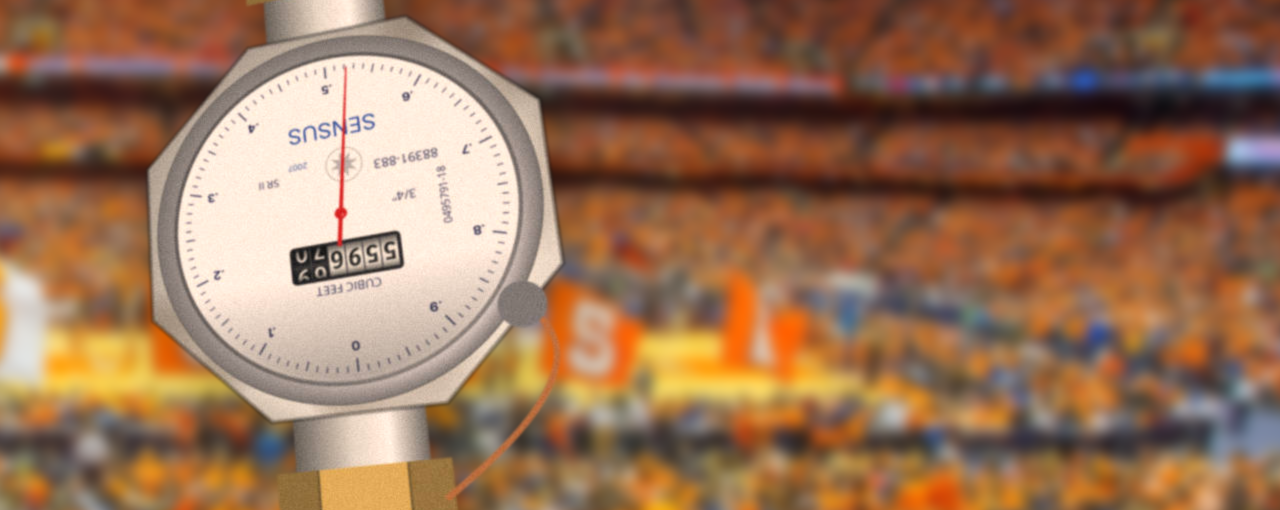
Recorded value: 559669.52 ft³
